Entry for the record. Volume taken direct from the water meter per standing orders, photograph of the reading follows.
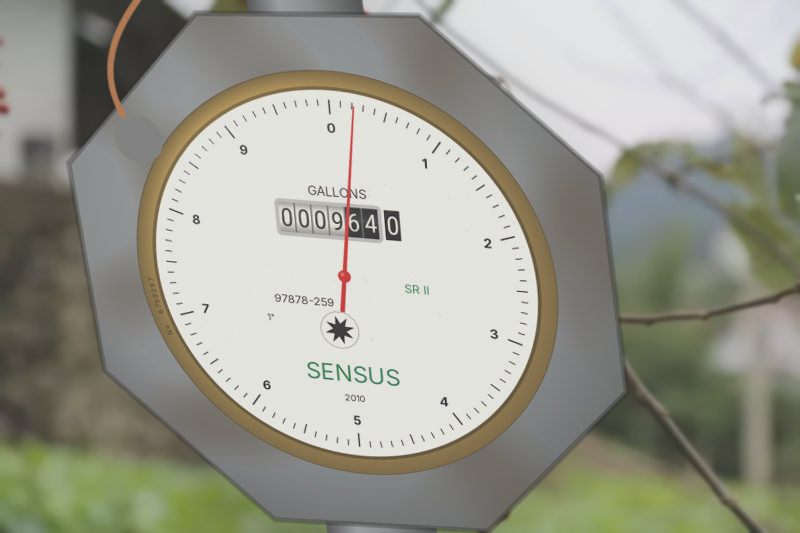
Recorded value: 9640.2 gal
